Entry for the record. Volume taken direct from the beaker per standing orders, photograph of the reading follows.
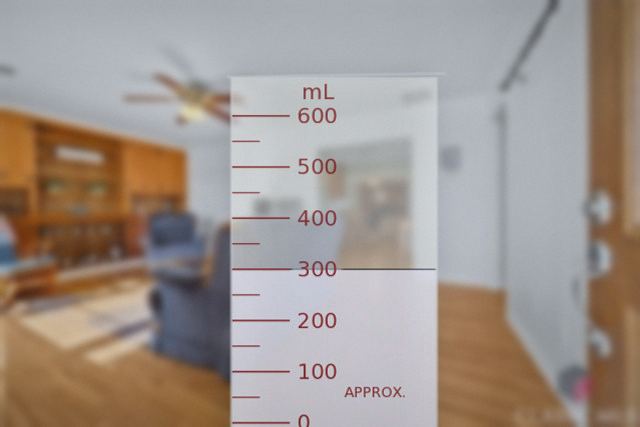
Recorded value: 300 mL
